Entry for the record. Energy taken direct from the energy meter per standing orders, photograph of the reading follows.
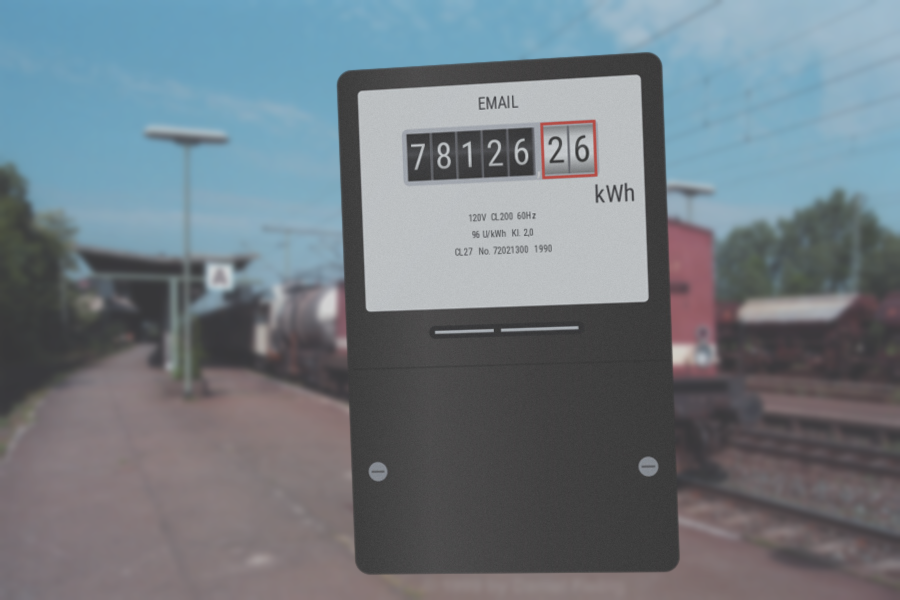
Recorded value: 78126.26 kWh
